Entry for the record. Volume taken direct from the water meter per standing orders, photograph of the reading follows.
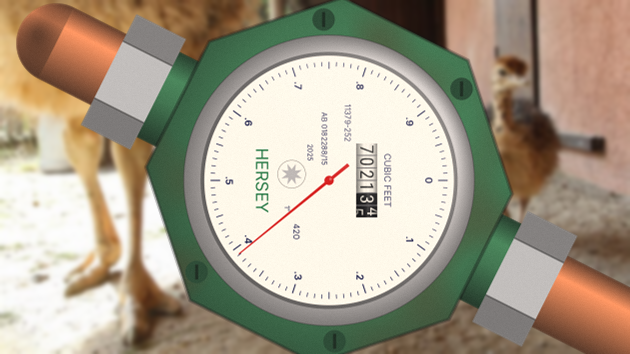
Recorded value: 702134.39 ft³
